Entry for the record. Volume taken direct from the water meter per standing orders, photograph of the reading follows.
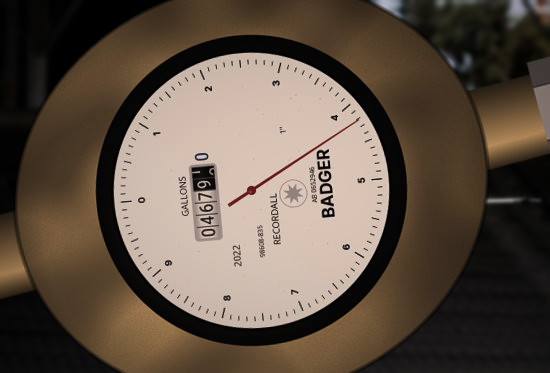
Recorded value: 467914.2 gal
